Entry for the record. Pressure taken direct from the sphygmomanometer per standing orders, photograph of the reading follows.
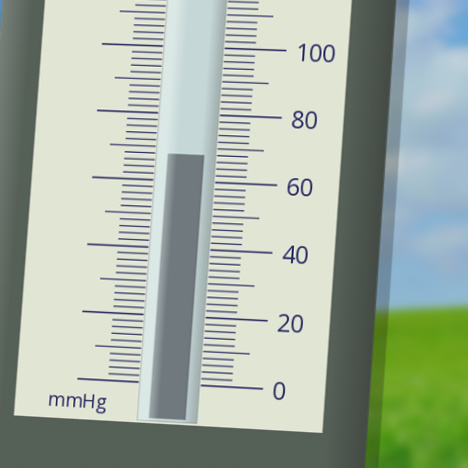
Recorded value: 68 mmHg
